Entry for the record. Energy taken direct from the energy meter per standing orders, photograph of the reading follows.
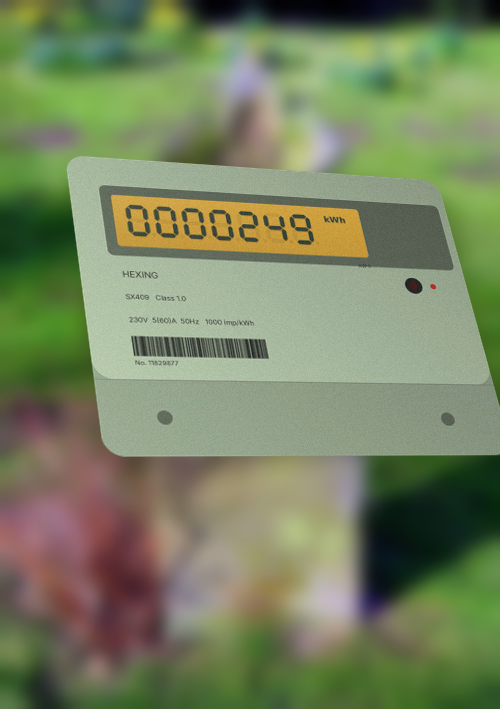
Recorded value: 249 kWh
